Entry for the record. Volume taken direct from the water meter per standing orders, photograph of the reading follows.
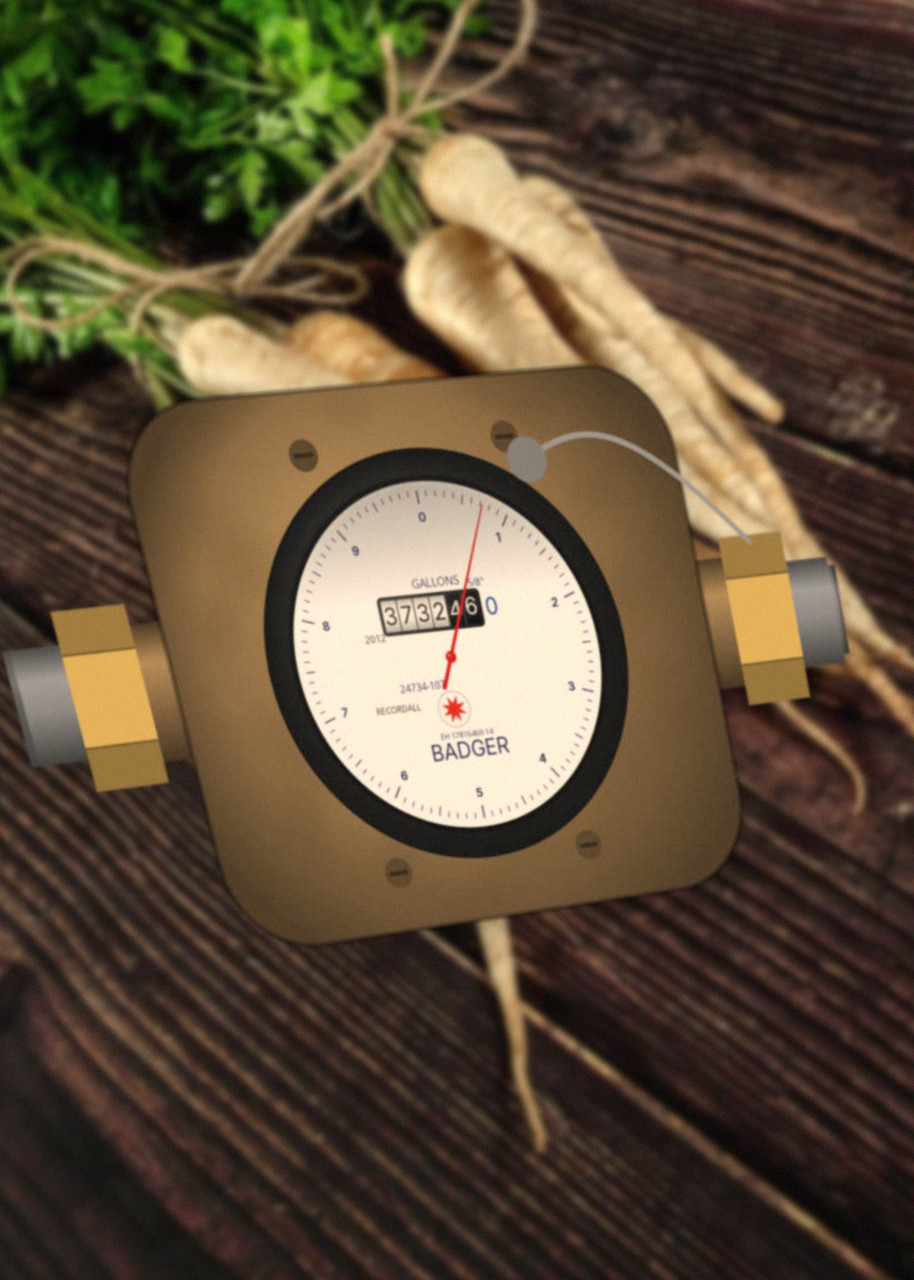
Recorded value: 3732460.7 gal
